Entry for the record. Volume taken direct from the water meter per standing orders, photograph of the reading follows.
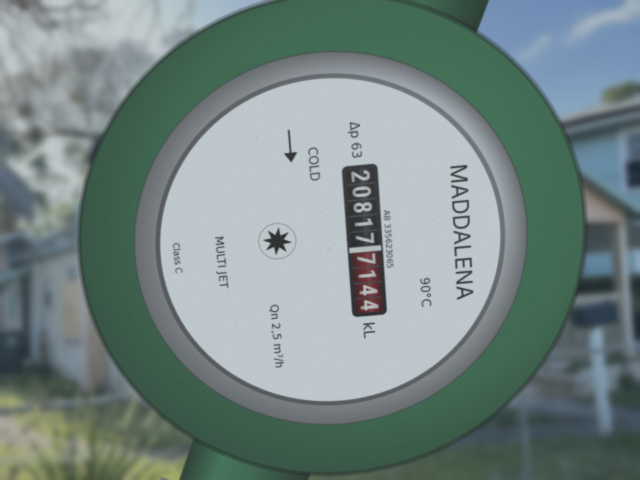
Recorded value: 20817.7144 kL
